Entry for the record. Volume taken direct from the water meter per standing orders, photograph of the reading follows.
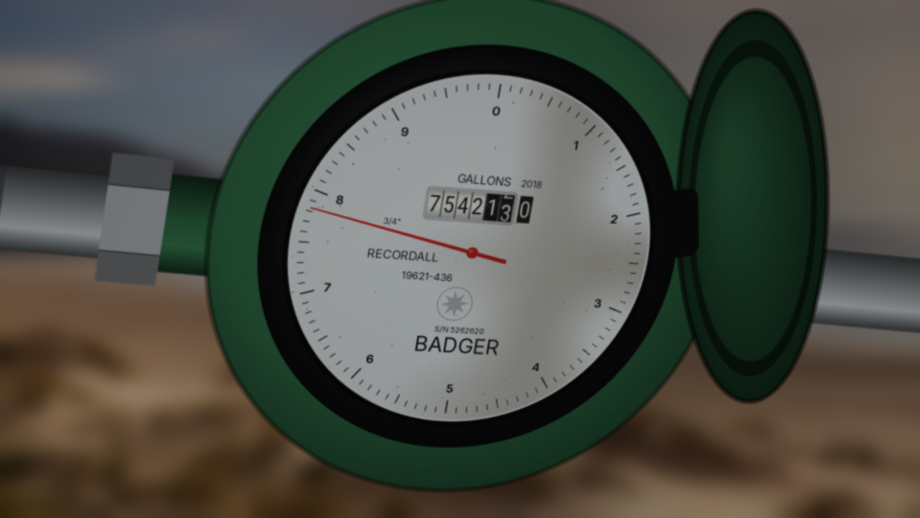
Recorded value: 7542127.8 gal
